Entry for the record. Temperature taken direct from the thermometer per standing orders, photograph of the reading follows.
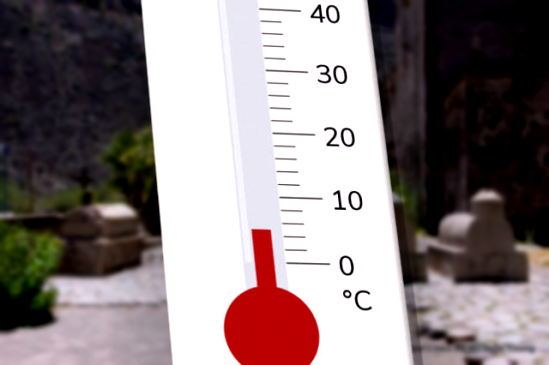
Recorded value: 5 °C
